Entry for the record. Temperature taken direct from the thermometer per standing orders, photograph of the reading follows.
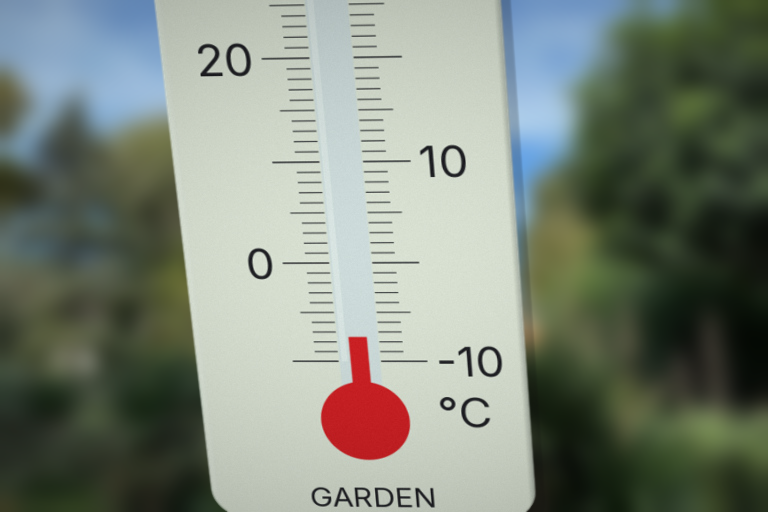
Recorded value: -7.5 °C
